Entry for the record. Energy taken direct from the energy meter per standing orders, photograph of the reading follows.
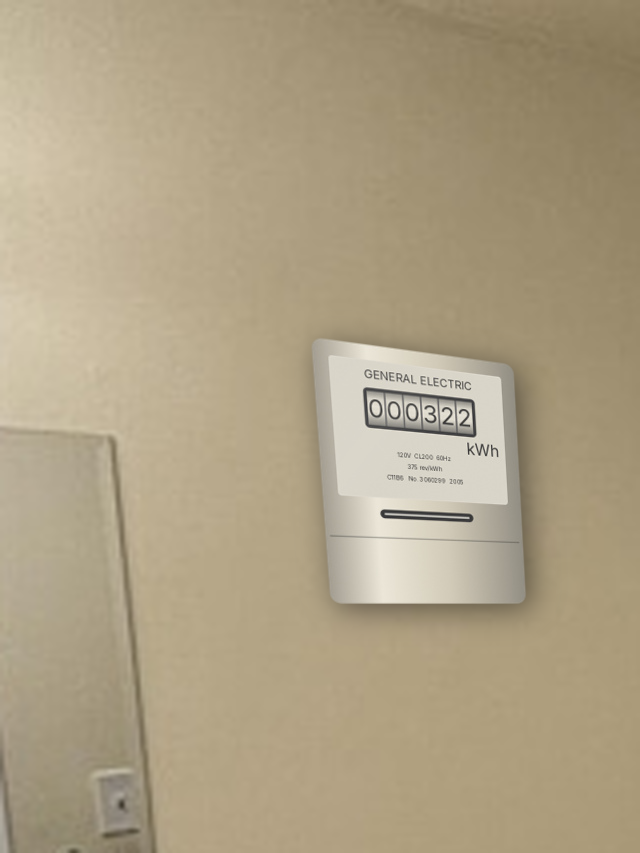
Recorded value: 322 kWh
